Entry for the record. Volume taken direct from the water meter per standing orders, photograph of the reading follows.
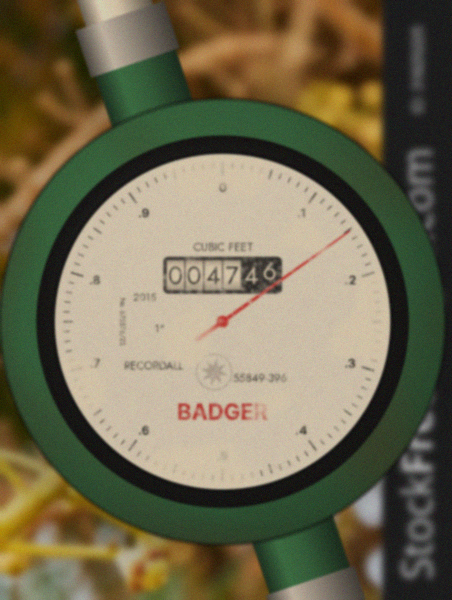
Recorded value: 4746.15 ft³
